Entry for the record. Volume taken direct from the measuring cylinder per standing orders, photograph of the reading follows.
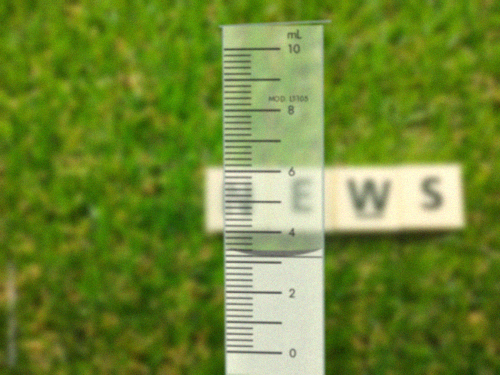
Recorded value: 3.2 mL
